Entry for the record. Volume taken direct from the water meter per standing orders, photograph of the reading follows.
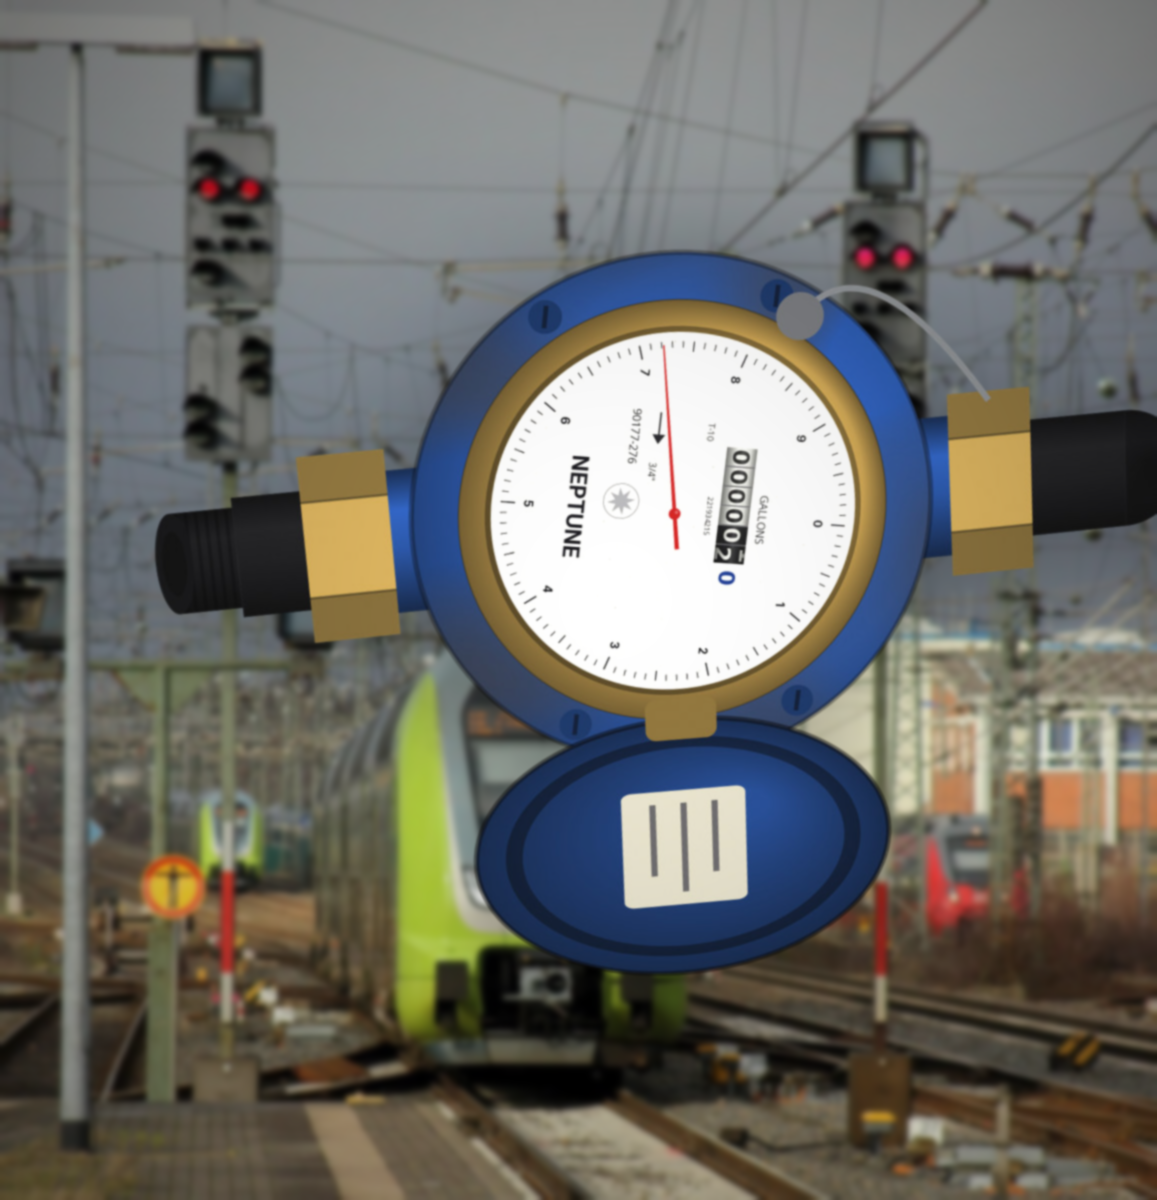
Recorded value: 17.2 gal
